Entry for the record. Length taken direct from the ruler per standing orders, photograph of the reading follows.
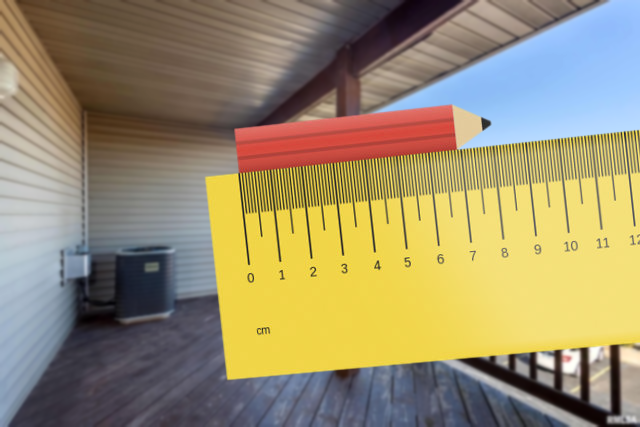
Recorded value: 8 cm
